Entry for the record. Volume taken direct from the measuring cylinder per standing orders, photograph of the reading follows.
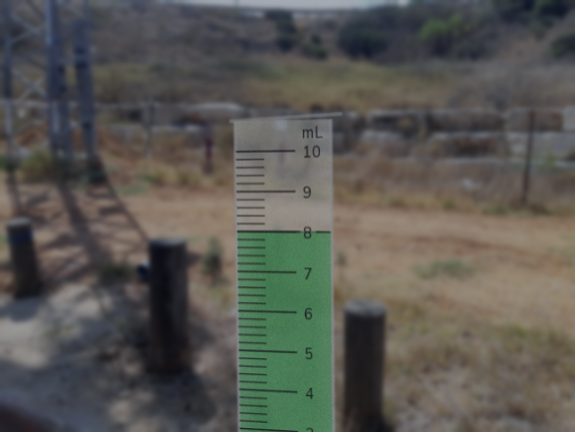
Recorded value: 8 mL
